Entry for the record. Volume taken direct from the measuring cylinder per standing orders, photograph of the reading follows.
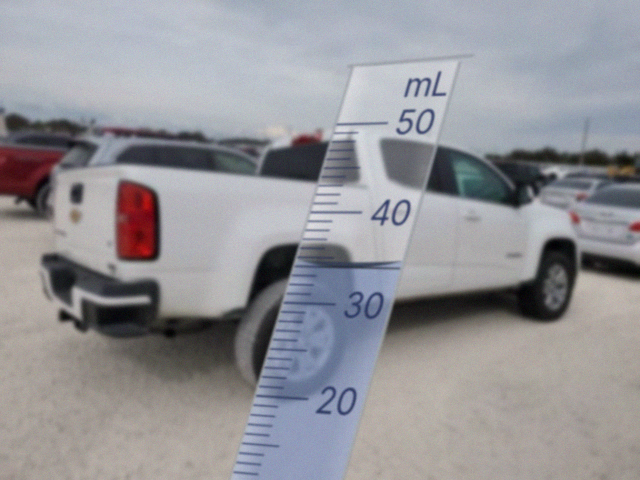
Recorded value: 34 mL
